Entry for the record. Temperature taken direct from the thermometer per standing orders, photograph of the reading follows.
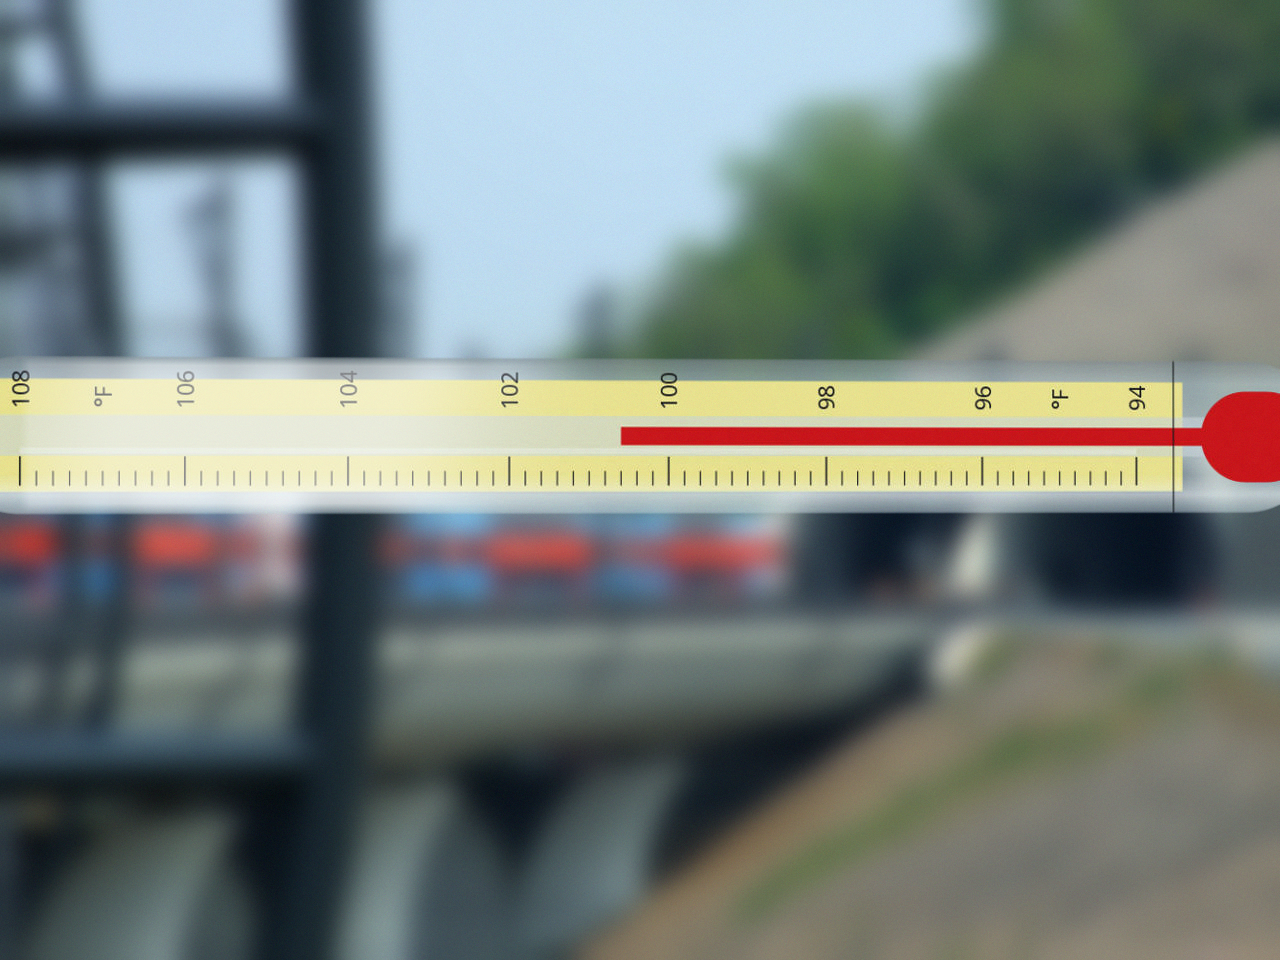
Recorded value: 100.6 °F
